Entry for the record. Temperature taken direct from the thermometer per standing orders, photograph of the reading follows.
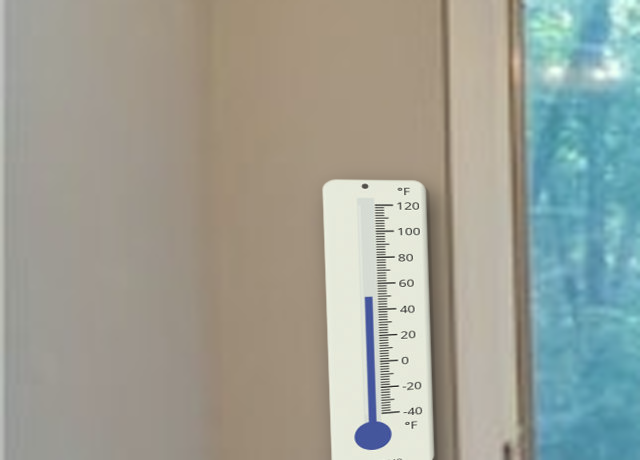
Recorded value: 50 °F
